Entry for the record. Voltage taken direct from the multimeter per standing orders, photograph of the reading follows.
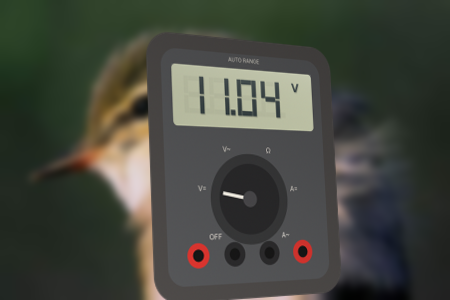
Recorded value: 11.04 V
